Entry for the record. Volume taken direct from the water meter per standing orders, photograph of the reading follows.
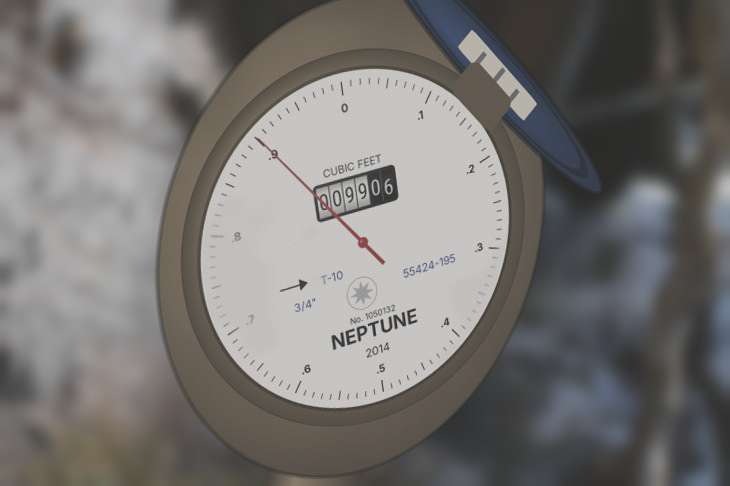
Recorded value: 9905.90 ft³
